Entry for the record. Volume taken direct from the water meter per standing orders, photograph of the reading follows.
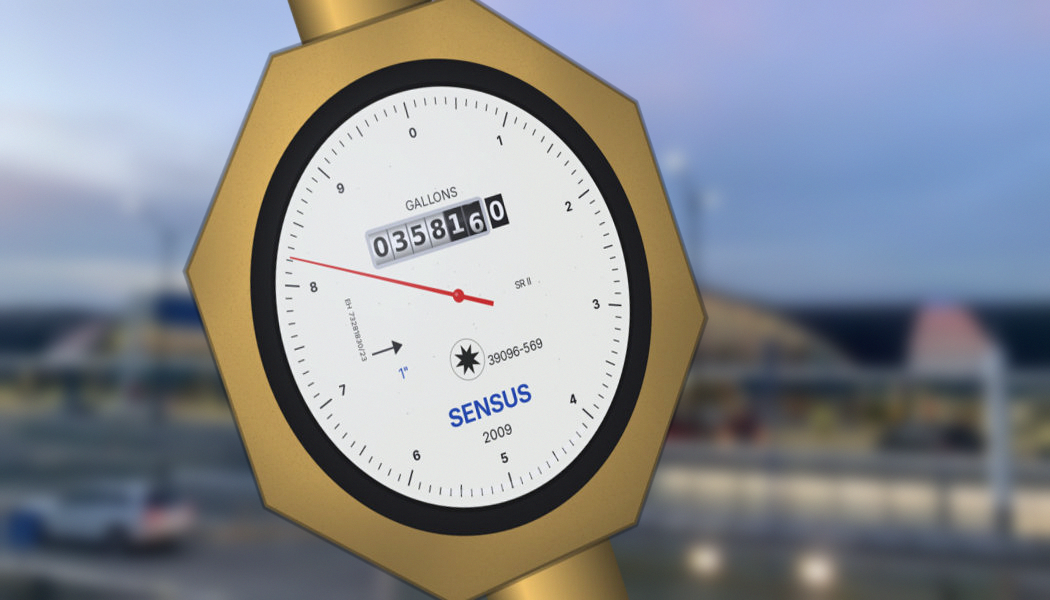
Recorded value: 358158.2 gal
